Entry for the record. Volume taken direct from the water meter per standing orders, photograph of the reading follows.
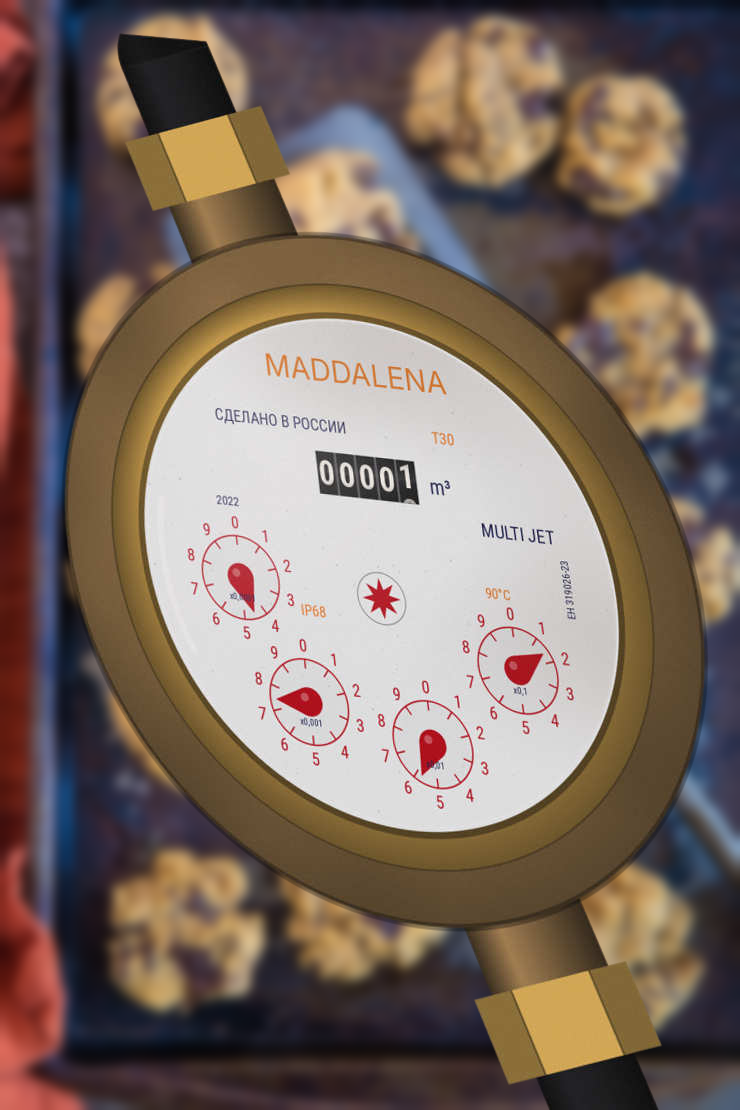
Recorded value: 1.1574 m³
